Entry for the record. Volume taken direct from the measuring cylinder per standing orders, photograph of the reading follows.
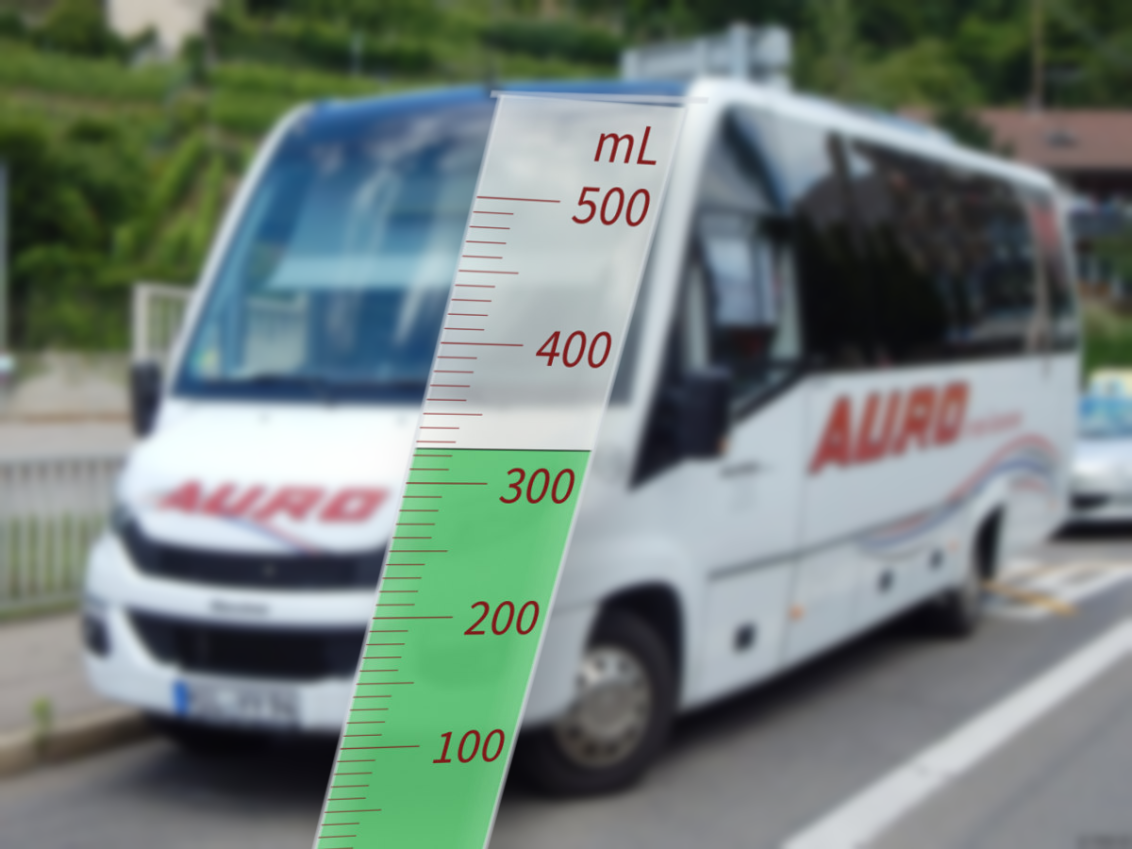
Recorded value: 325 mL
